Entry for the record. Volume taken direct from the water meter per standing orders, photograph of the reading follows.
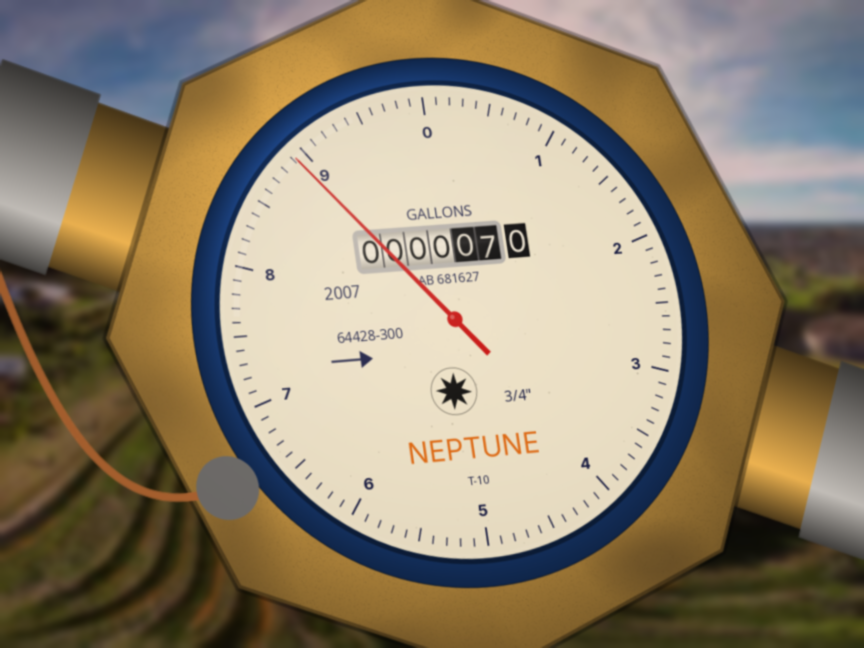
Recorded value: 68.9 gal
